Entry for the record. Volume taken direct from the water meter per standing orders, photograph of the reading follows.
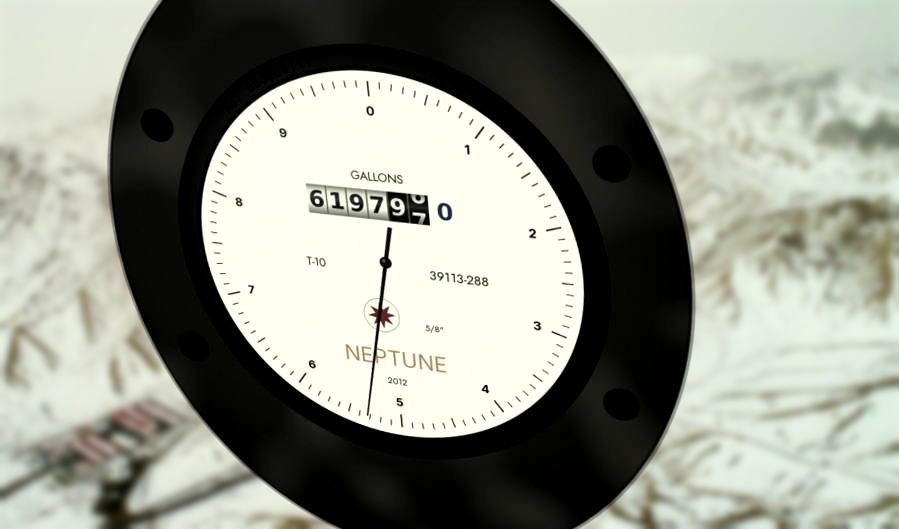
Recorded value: 6197965.3 gal
